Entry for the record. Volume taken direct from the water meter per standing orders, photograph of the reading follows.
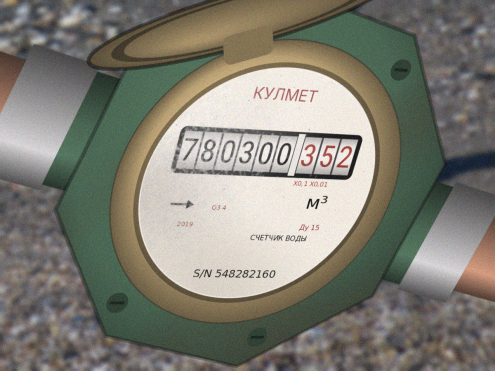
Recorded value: 780300.352 m³
